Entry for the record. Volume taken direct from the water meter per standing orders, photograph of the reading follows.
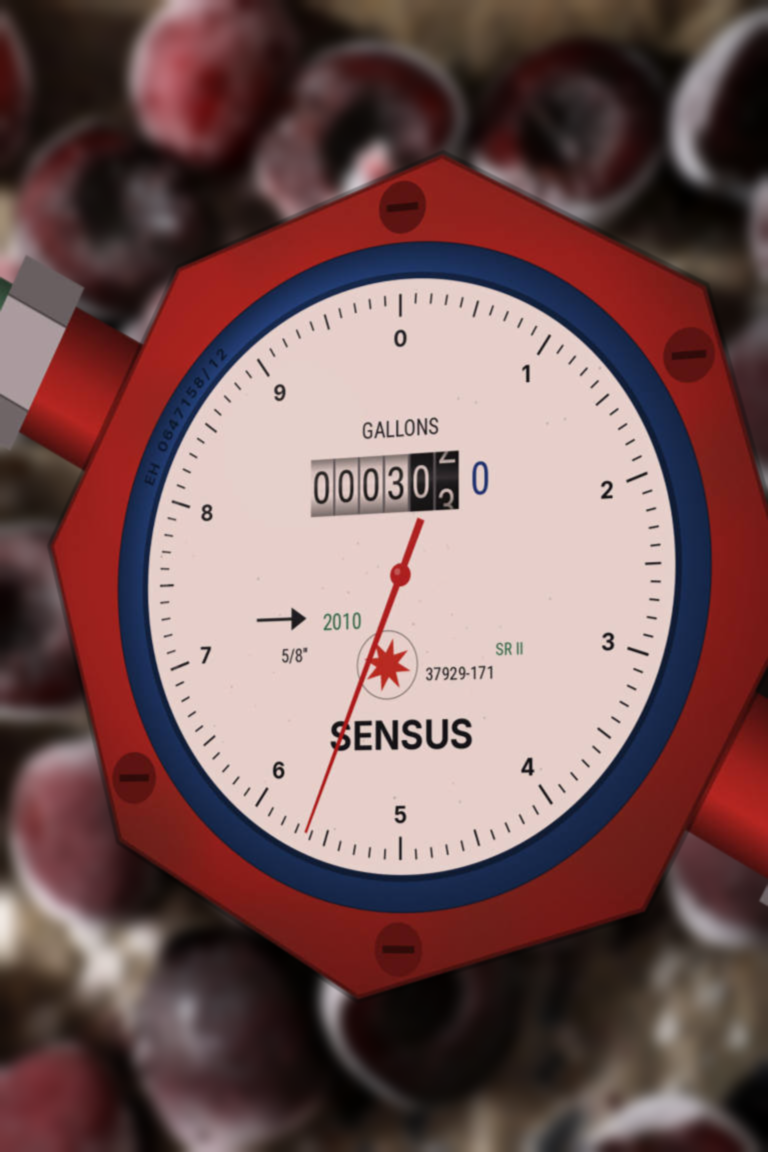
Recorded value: 3025.6 gal
